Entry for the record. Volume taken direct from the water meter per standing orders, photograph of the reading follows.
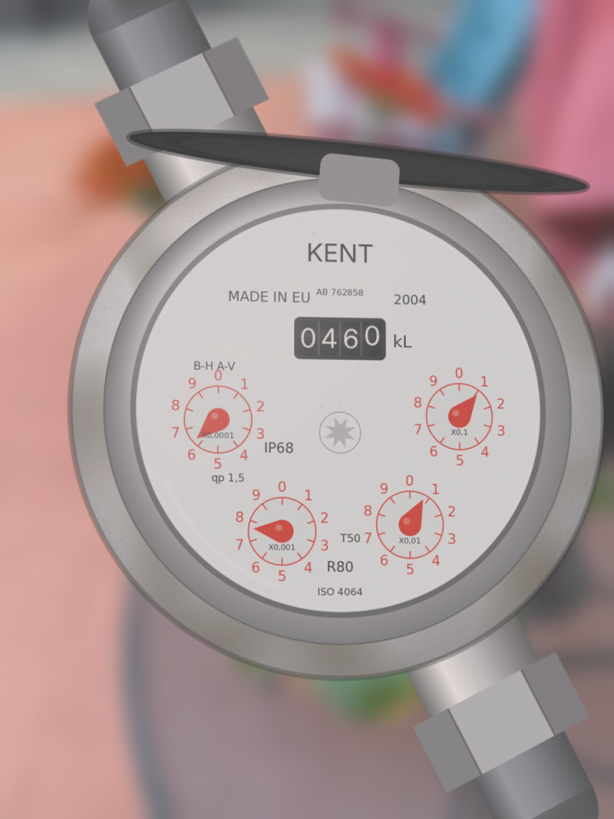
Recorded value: 460.1076 kL
